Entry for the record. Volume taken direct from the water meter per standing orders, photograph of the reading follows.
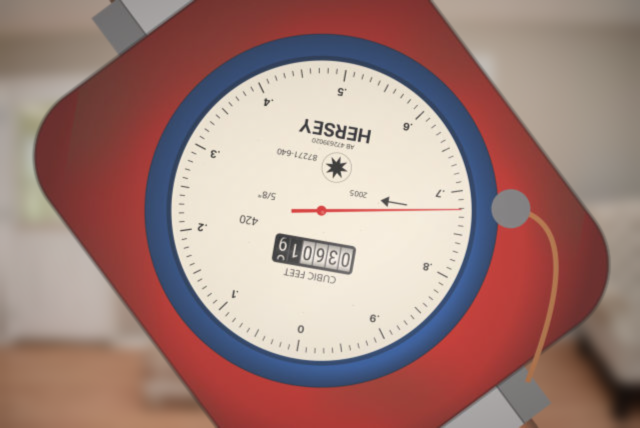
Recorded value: 36018.72 ft³
